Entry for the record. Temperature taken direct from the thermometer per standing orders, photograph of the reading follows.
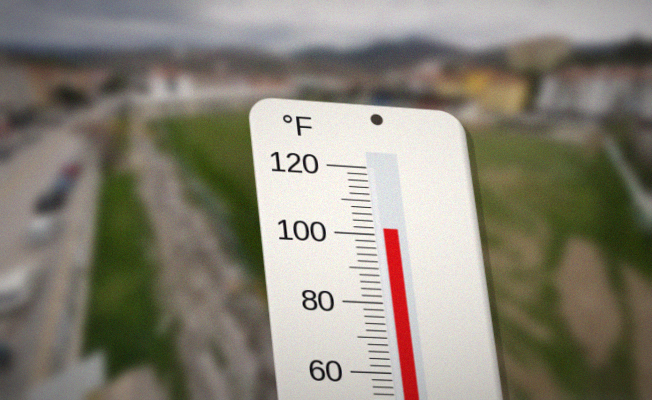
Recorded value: 102 °F
